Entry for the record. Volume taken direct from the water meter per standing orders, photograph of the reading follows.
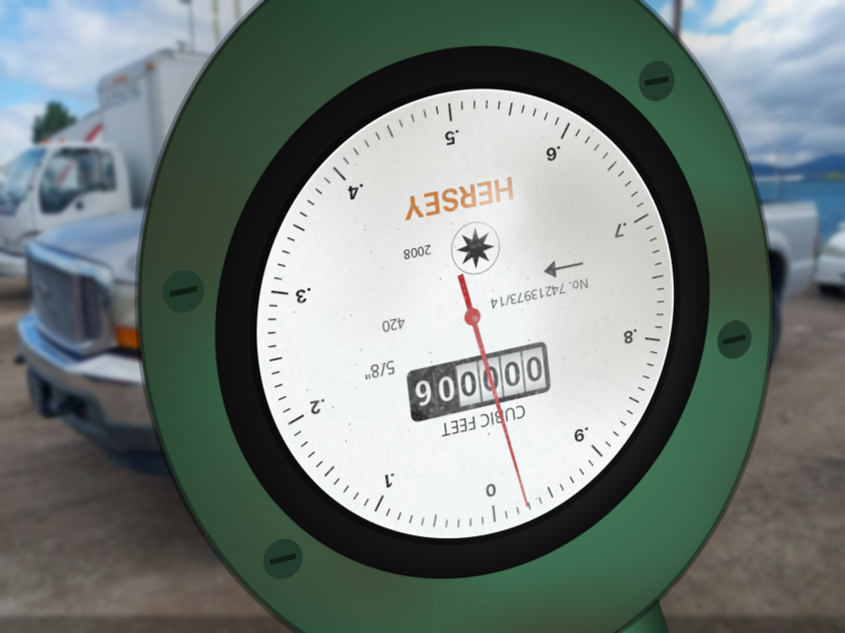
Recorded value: 5.97 ft³
